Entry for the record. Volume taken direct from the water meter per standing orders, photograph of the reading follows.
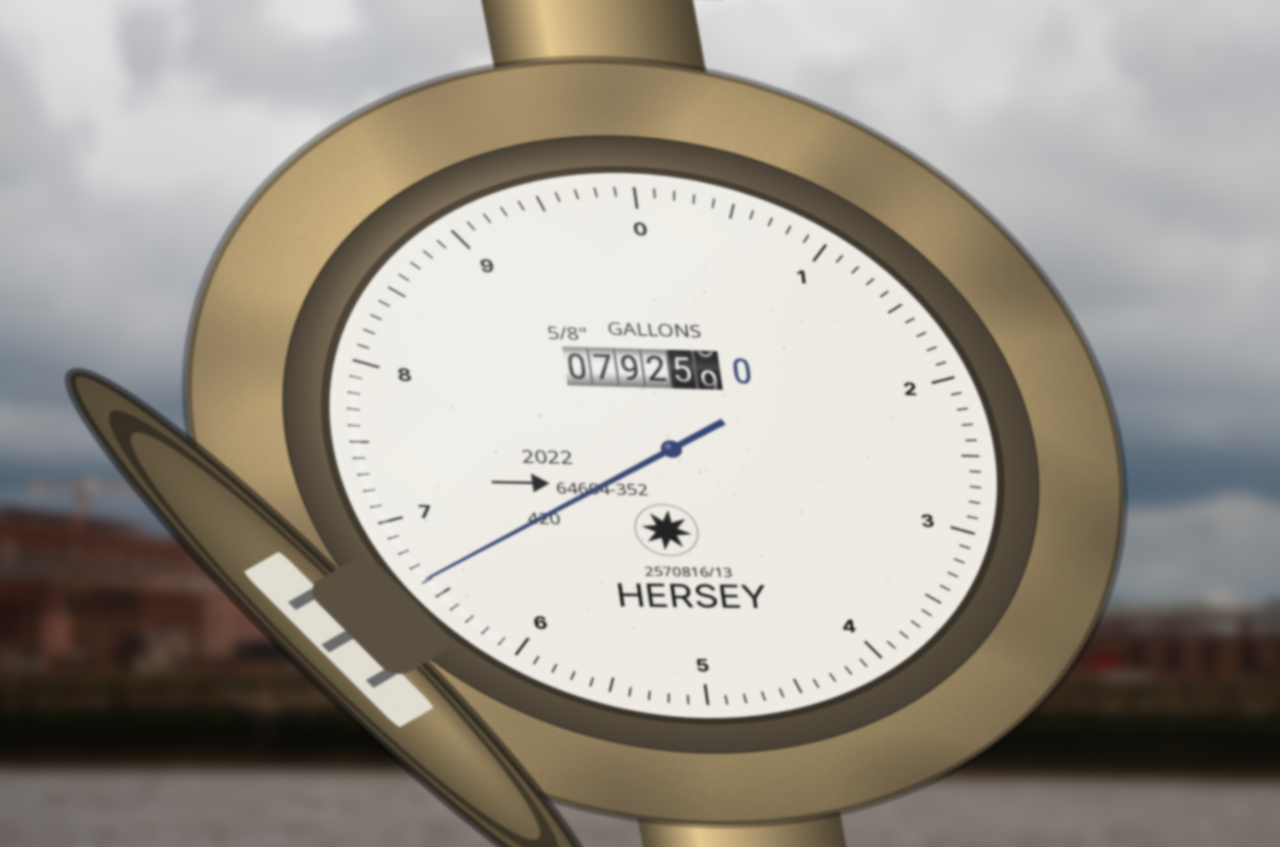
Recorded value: 792586.6 gal
